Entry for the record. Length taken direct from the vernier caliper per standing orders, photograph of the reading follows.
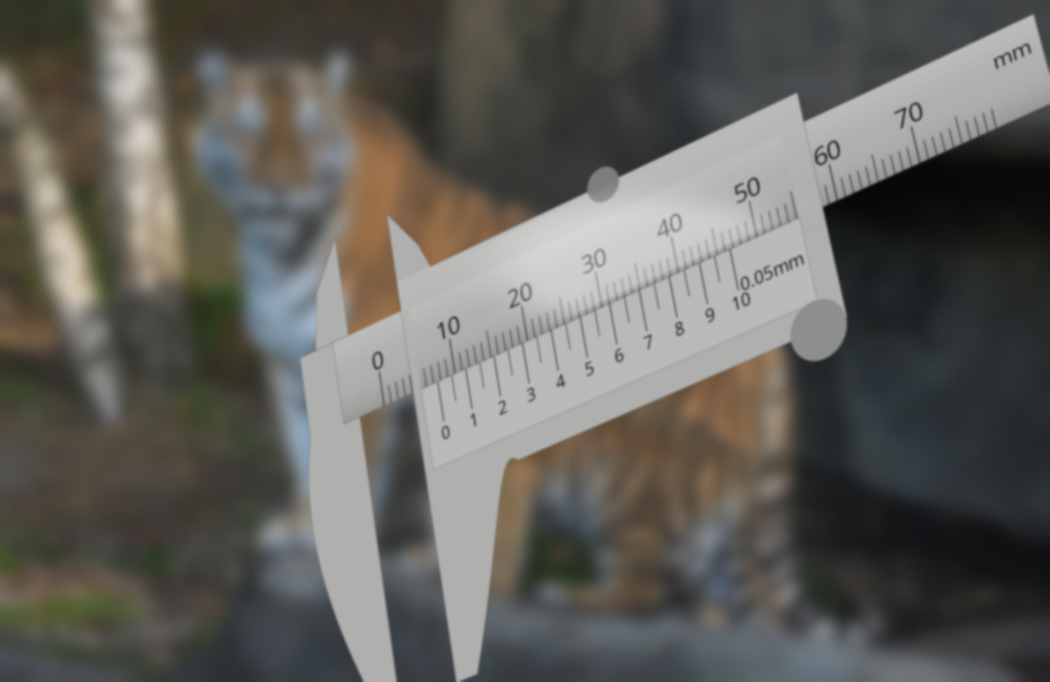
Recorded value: 7.6 mm
